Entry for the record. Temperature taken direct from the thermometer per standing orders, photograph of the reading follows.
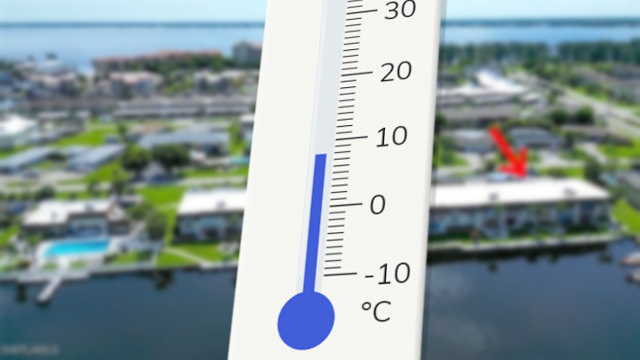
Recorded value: 8 °C
